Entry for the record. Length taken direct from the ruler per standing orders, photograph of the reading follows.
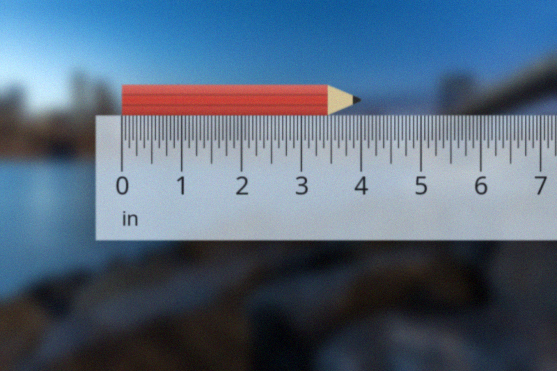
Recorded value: 4 in
